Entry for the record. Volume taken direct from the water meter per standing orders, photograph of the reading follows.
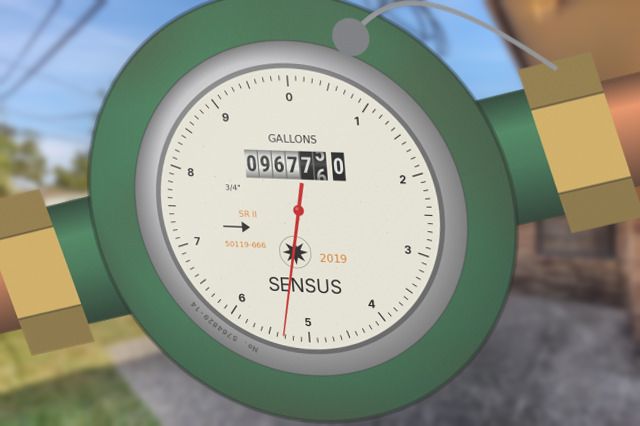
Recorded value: 967755.3 gal
